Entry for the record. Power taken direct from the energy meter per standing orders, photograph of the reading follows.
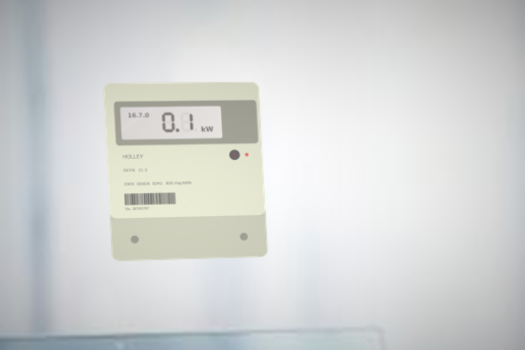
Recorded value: 0.1 kW
